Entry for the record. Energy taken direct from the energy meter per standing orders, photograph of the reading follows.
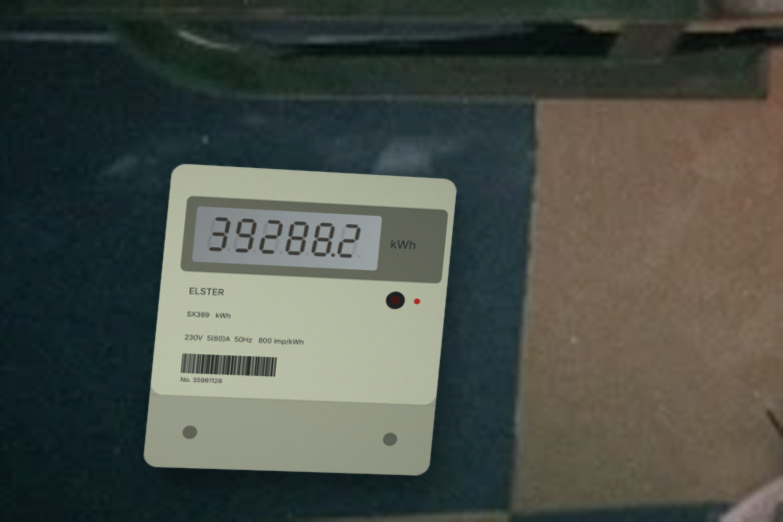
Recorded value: 39288.2 kWh
